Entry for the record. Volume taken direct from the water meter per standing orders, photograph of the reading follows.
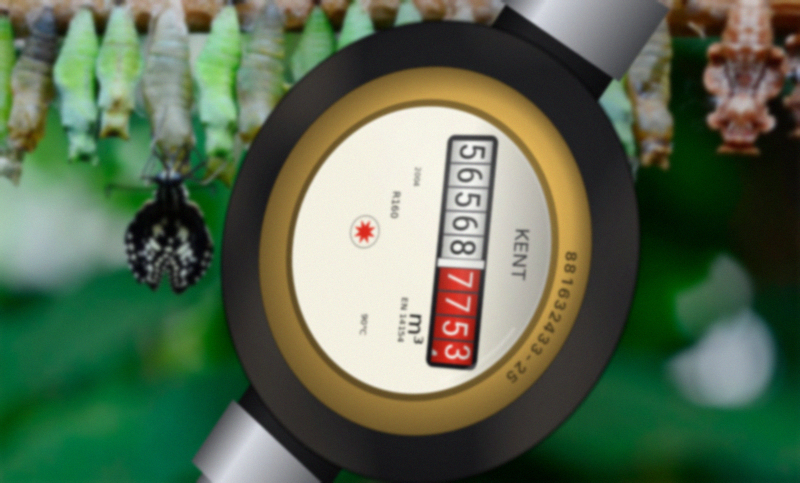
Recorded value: 56568.7753 m³
